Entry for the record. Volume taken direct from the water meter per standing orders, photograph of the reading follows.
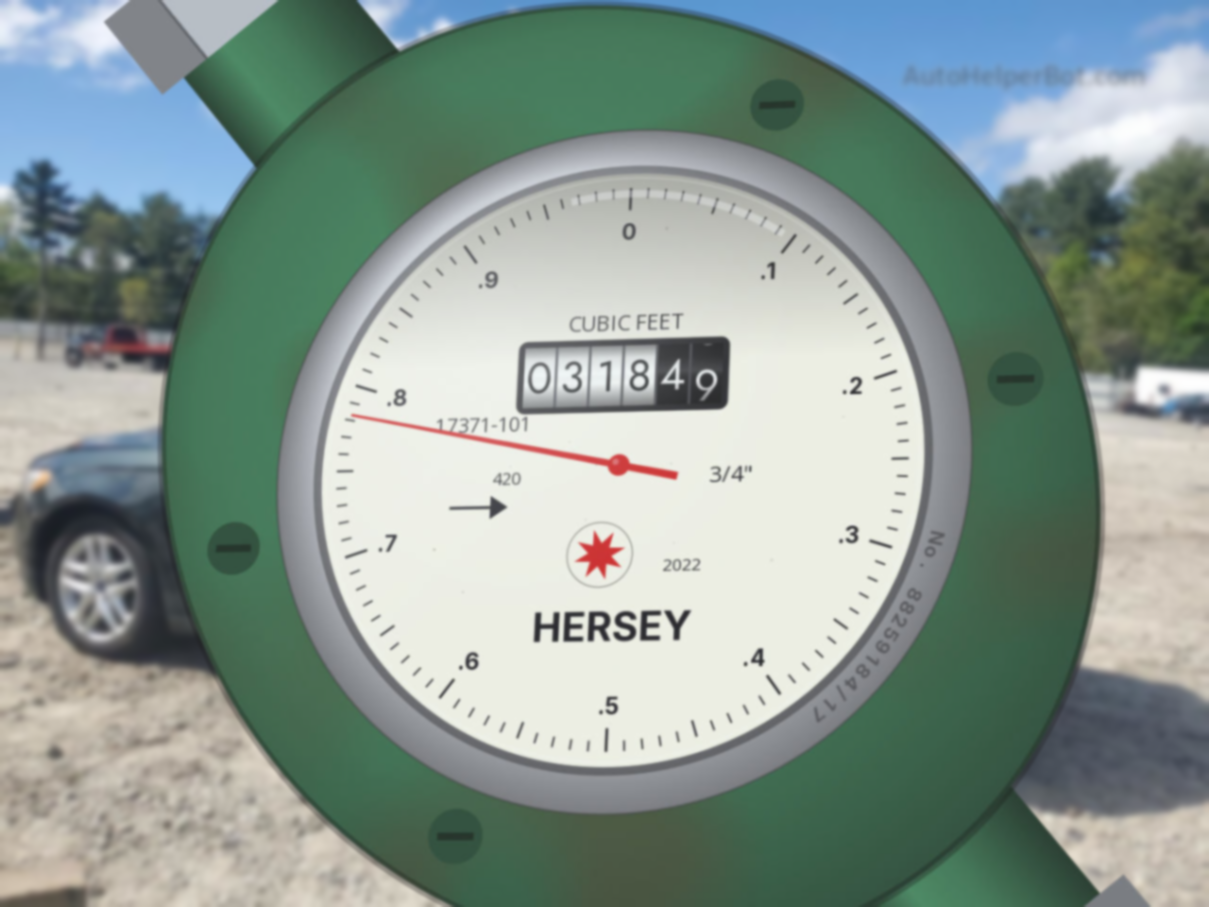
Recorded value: 31848.78 ft³
